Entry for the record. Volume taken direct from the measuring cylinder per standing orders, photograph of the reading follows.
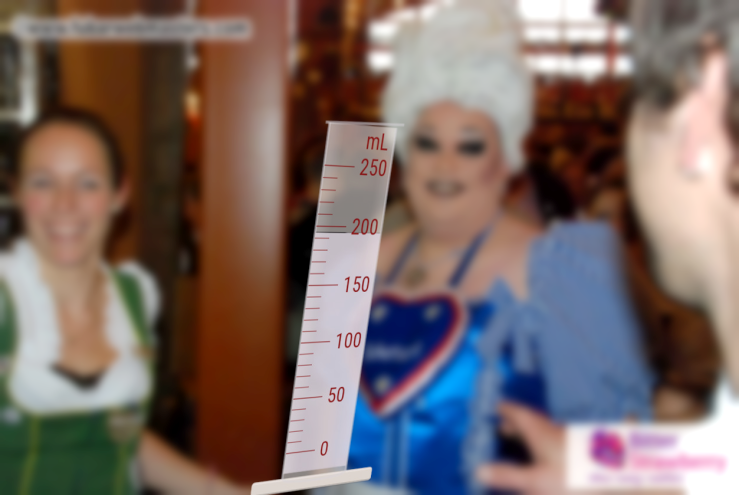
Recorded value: 195 mL
